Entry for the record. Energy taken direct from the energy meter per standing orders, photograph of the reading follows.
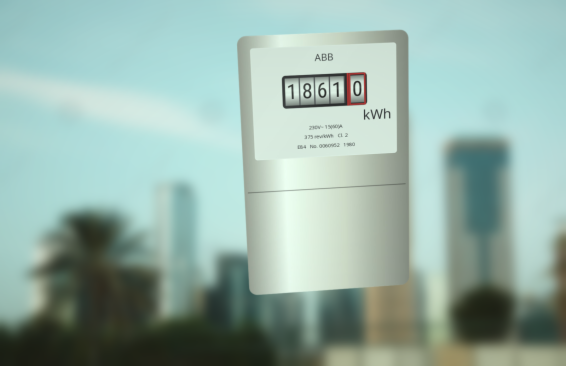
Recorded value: 1861.0 kWh
